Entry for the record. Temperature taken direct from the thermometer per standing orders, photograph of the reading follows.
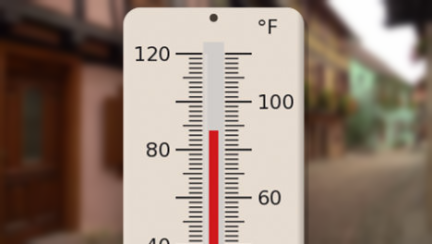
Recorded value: 88 °F
